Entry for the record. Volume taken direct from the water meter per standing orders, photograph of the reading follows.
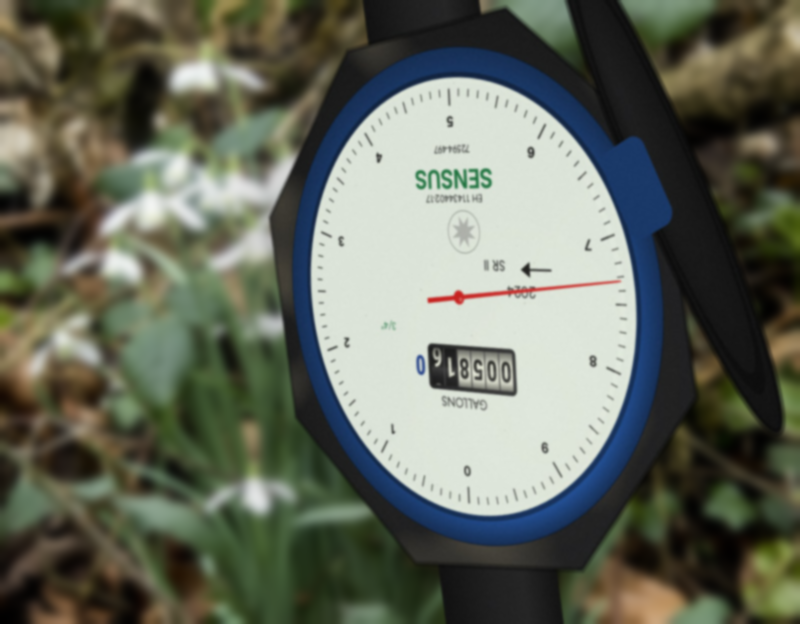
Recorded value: 58157.3 gal
